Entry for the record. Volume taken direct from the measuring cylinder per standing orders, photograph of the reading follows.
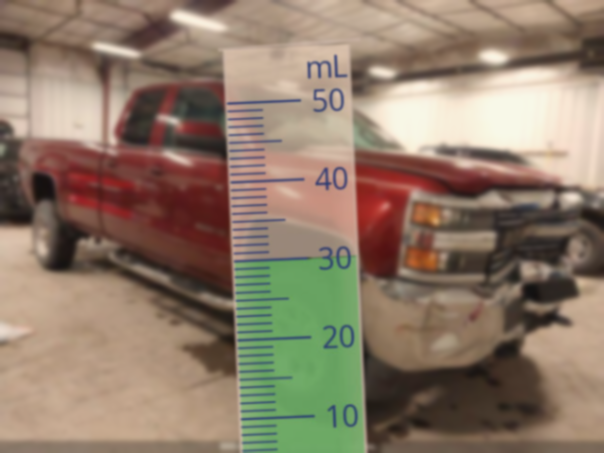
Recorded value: 30 mL
